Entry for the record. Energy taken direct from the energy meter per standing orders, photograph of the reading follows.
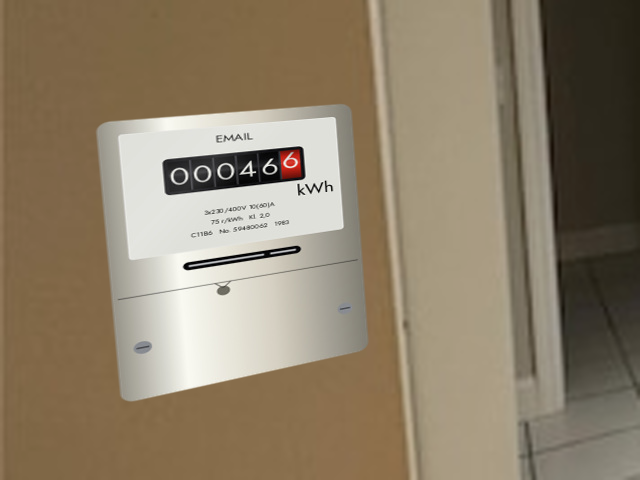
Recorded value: 46.6 kWh
